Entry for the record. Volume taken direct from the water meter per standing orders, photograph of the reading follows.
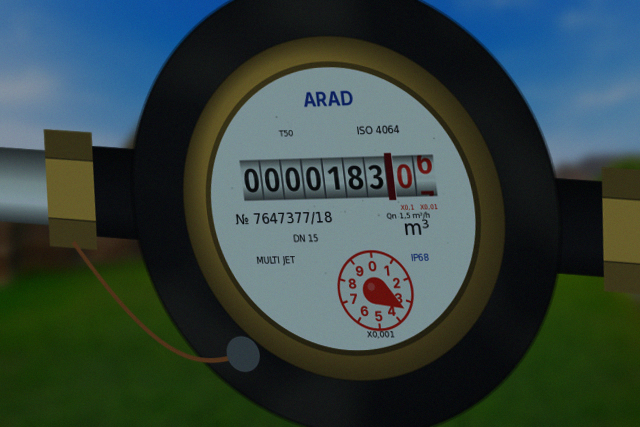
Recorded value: 183.063 m³
